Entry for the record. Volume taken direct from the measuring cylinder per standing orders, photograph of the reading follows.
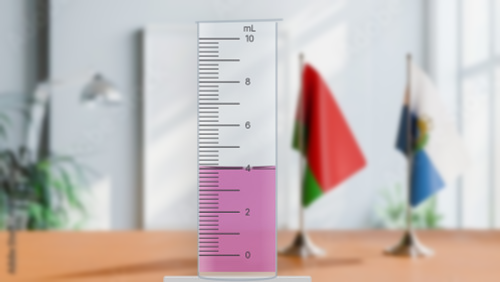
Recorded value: 4 mL
